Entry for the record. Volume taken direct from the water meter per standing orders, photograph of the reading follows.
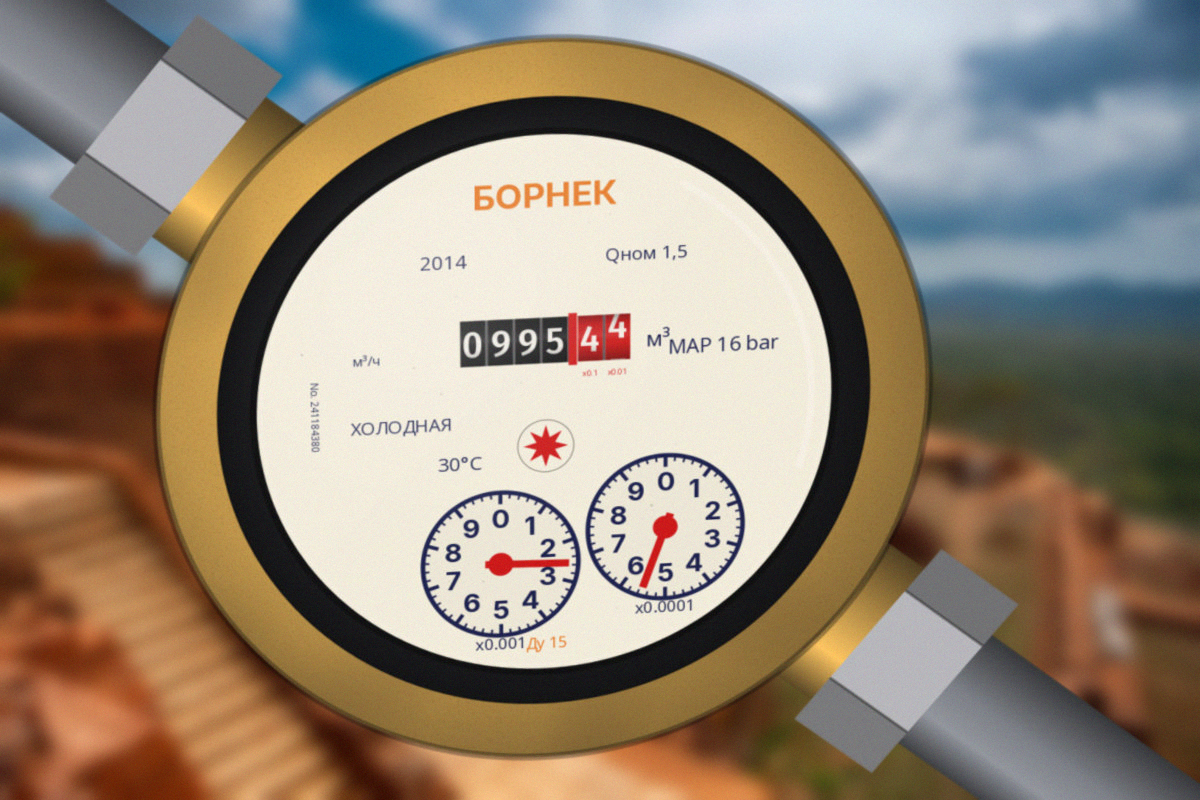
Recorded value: 995.4425 m³
